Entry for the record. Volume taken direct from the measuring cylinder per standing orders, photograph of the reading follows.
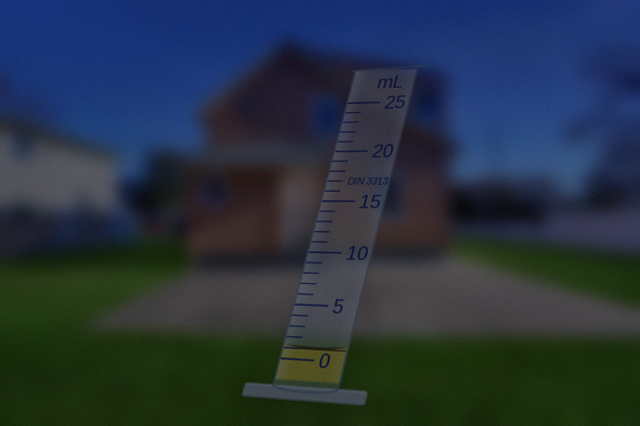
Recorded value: 1 mL
